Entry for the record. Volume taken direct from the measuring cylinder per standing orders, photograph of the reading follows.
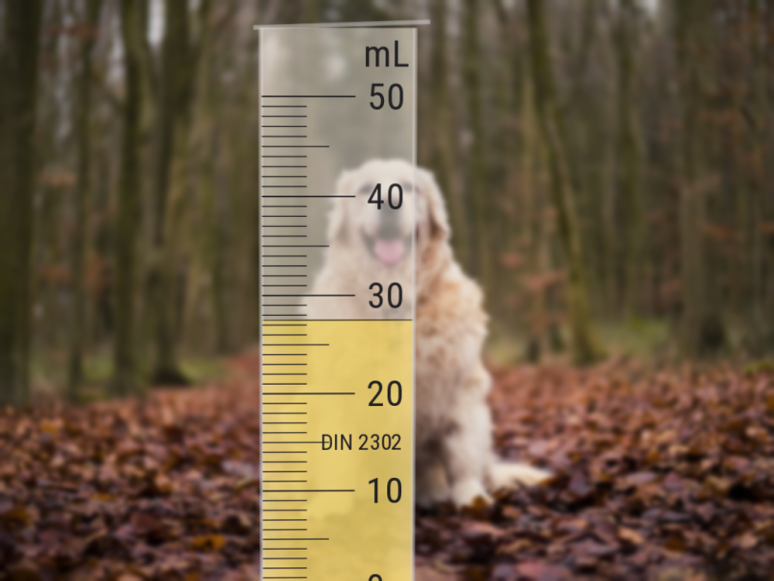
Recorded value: 27.5 mL
